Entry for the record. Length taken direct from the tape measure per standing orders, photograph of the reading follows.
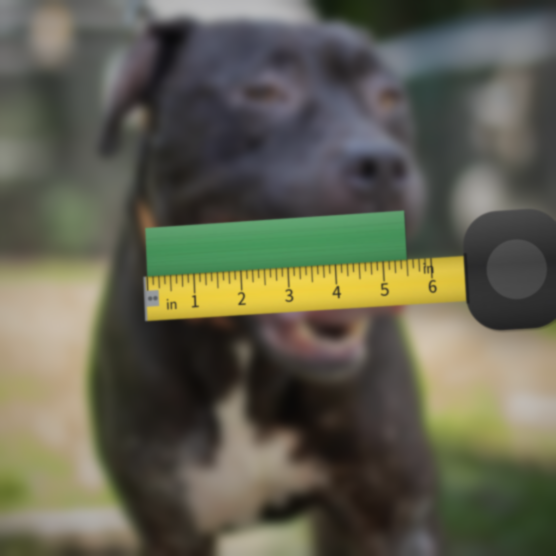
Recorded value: 5.5 in
